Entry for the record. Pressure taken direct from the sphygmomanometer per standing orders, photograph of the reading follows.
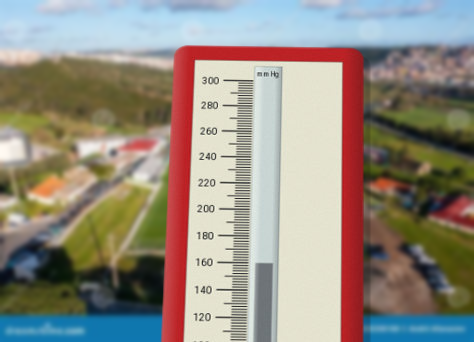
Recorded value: 160 mmHg
